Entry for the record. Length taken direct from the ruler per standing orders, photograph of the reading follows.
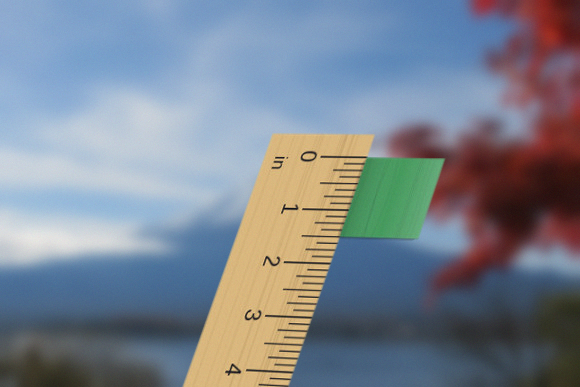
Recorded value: 1.5 in
